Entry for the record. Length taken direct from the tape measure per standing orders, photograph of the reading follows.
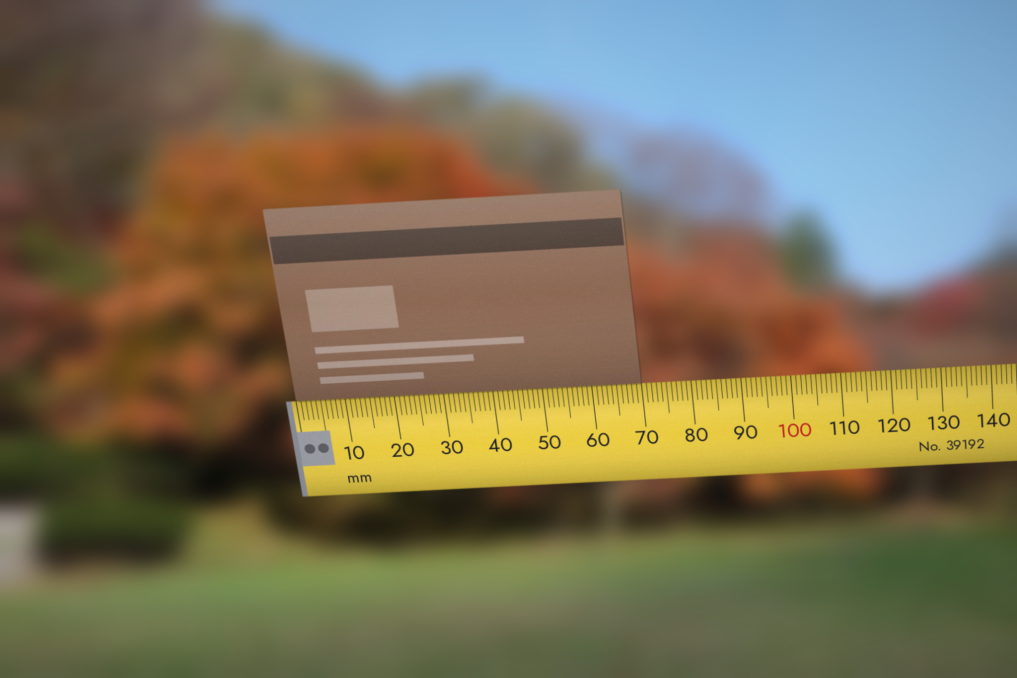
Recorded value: 70 mm
